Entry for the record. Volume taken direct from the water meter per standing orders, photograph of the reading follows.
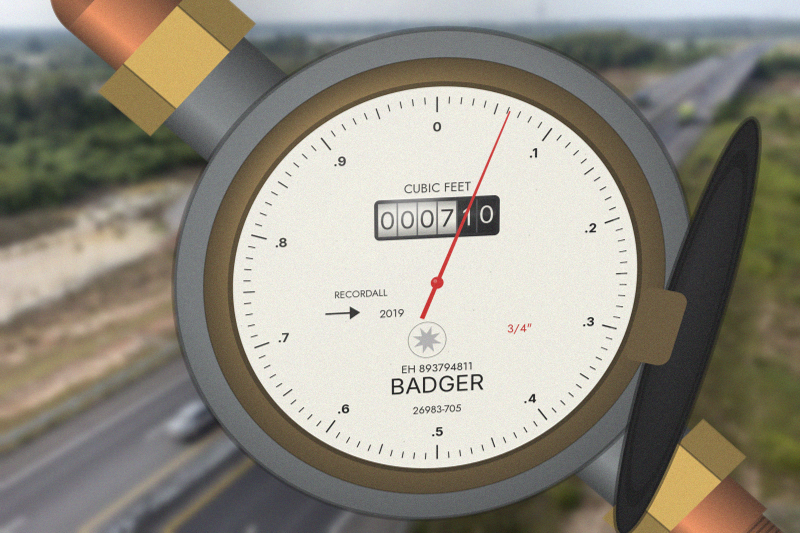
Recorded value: 710.06 ft³
